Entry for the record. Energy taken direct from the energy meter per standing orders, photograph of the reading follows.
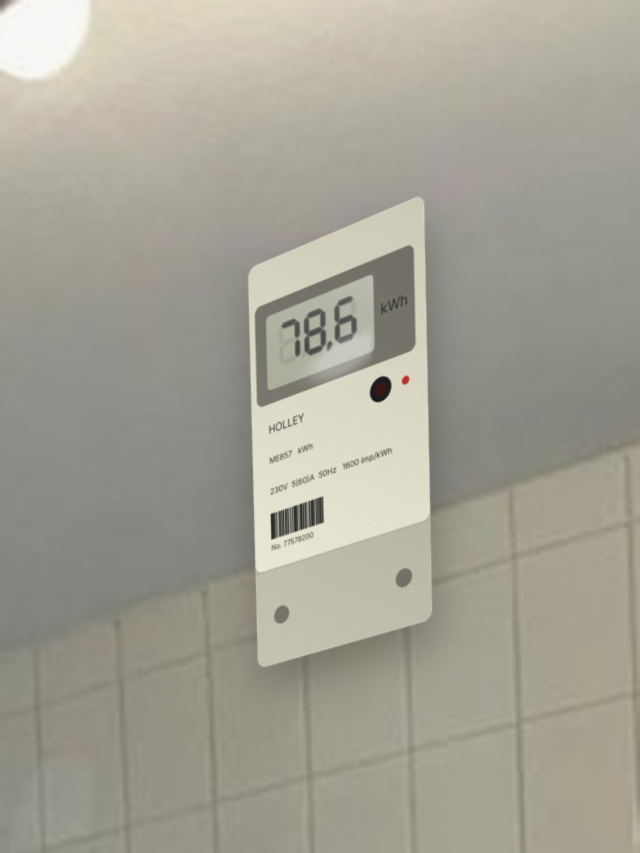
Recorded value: 78.6 kWh
